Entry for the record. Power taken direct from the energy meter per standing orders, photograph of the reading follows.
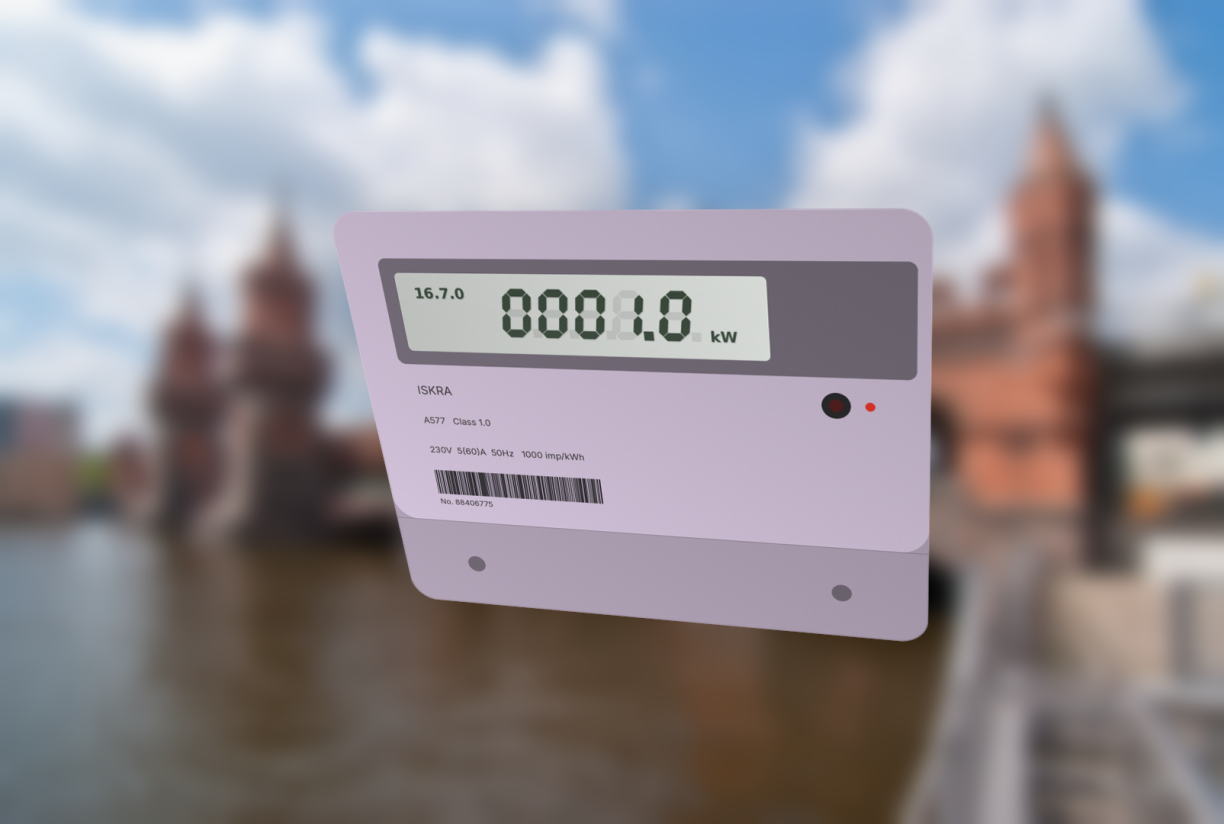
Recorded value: 1.0 kW
